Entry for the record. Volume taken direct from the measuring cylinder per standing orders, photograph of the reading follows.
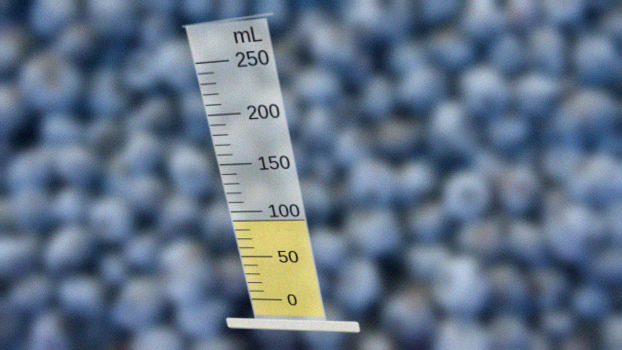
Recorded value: 90 mL
